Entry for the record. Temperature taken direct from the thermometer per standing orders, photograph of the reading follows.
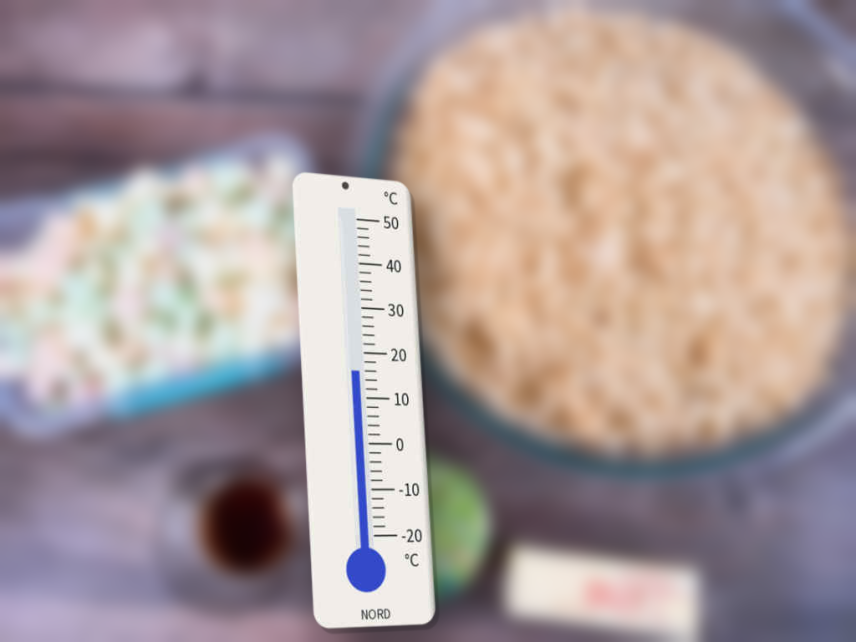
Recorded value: 16 °C
